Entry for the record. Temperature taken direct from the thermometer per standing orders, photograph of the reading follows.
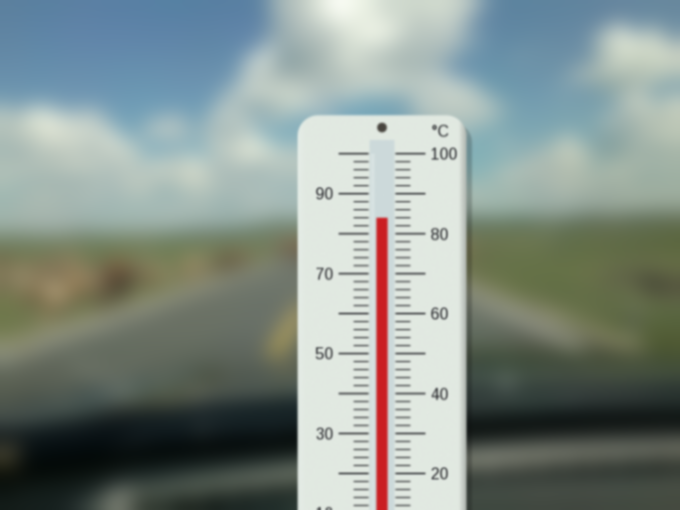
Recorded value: 84 °C
